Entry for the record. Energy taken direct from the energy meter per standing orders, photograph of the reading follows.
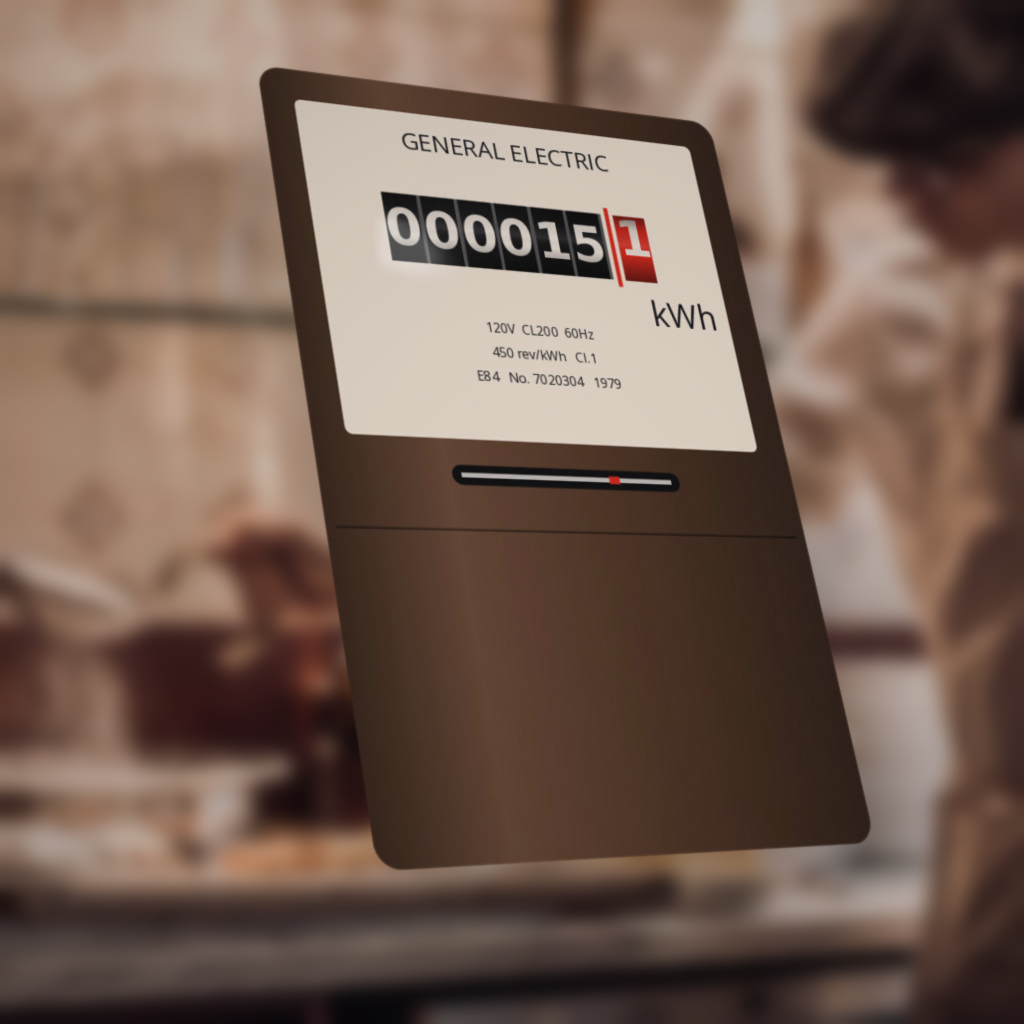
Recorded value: 15.1 kWh
